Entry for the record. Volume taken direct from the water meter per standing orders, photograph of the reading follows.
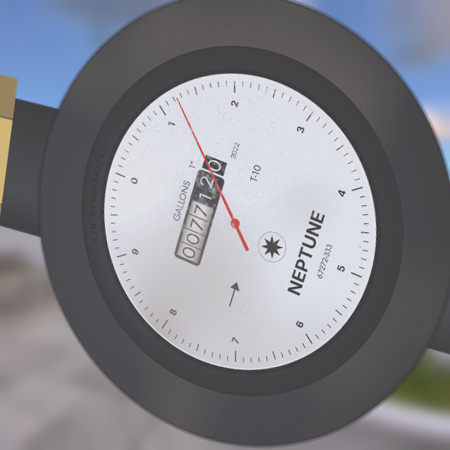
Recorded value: 77121.2 gal
